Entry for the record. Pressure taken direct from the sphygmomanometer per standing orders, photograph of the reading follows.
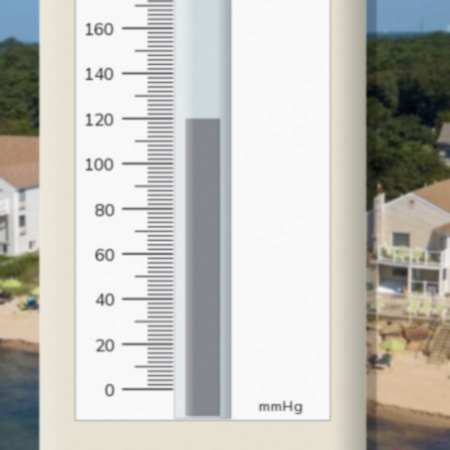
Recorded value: 120 mmHg
